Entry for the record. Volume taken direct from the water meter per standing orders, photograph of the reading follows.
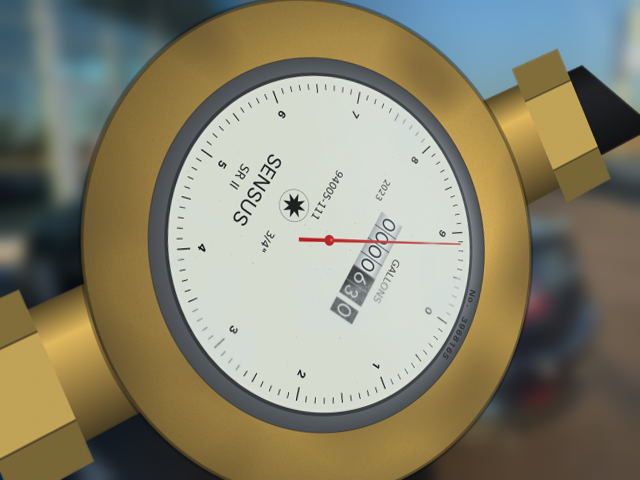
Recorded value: 629.1 gal
